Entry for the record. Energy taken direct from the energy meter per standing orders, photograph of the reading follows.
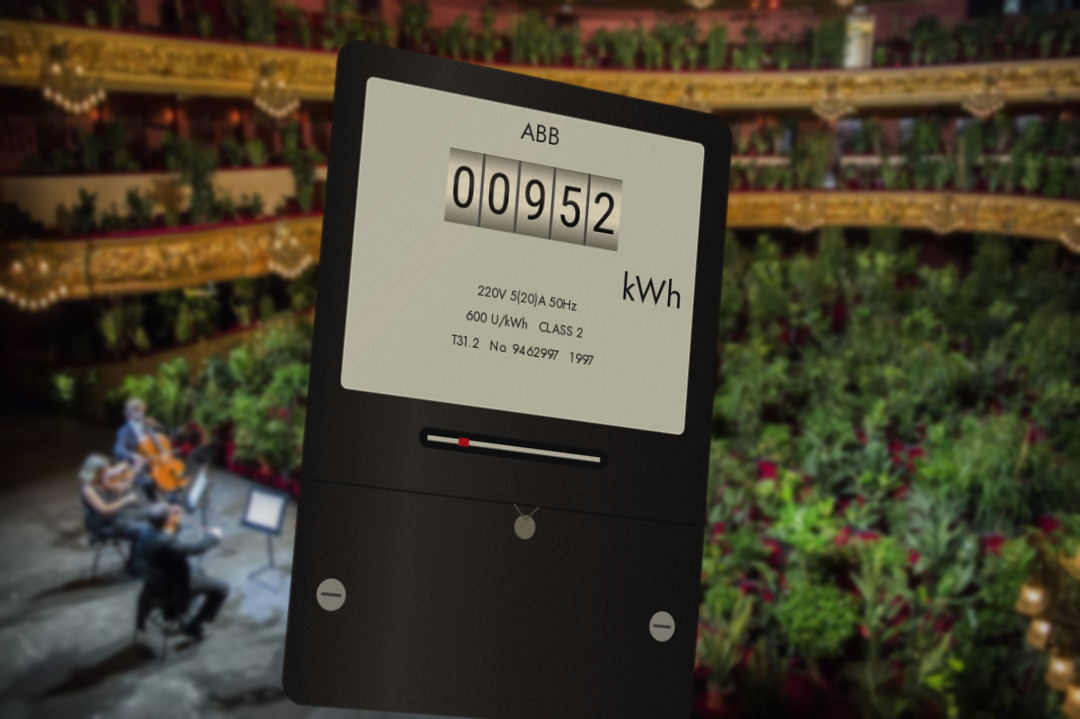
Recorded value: 952 kWh
